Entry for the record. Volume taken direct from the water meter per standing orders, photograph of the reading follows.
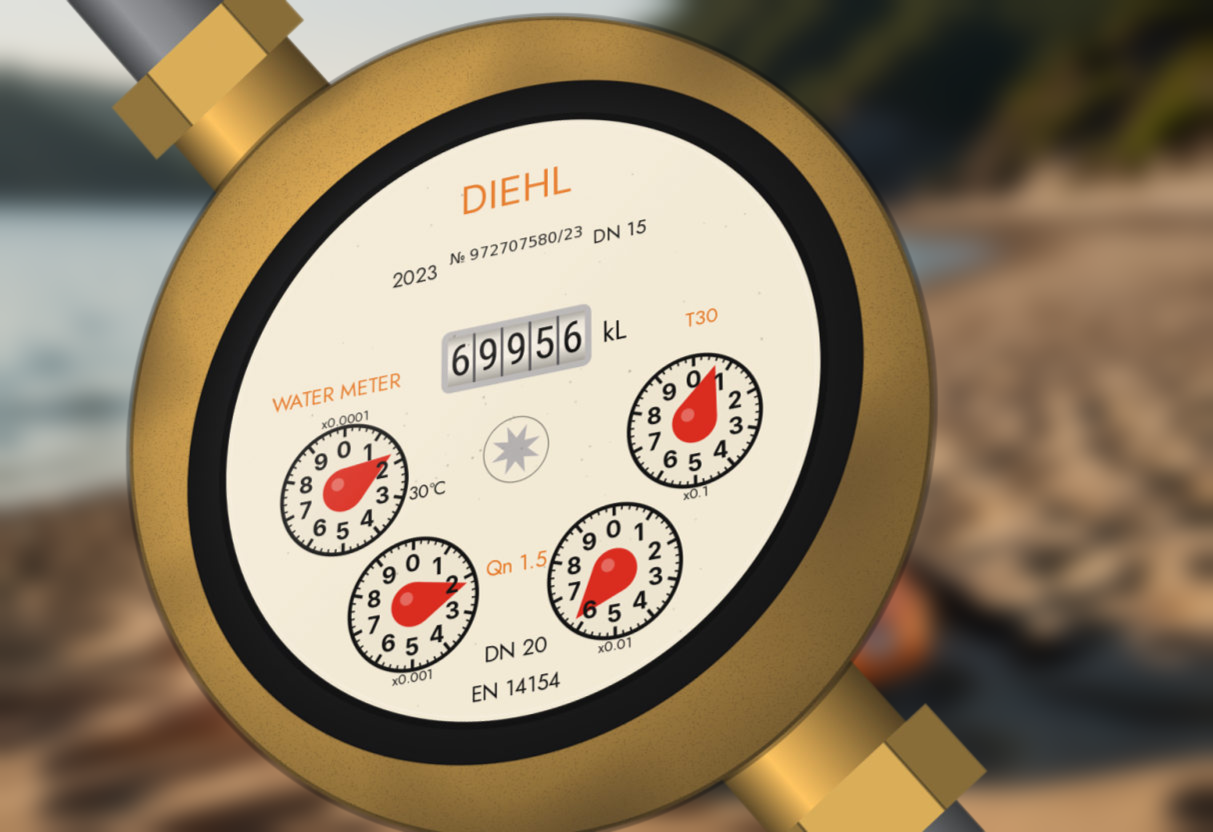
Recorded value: 69956.0621 kL
